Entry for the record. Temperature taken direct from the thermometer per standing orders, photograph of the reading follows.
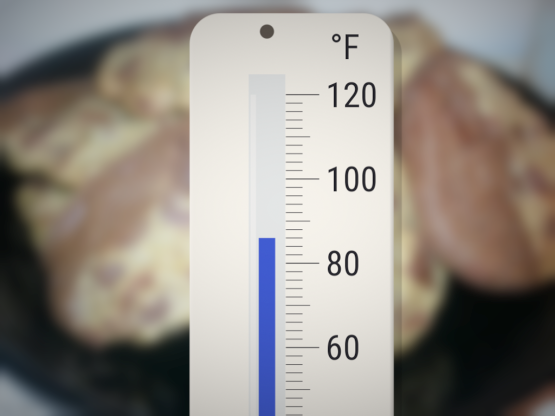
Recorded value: 86 °F
